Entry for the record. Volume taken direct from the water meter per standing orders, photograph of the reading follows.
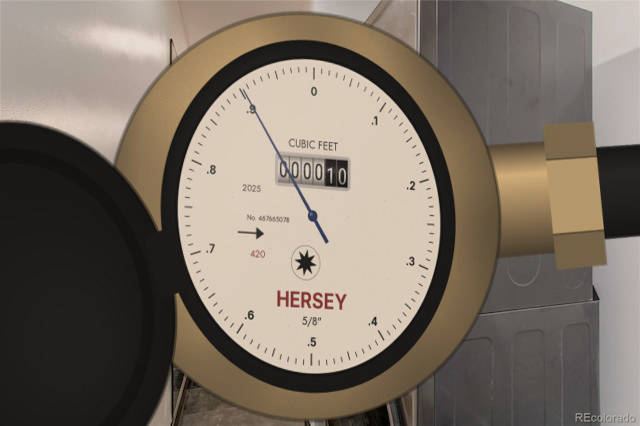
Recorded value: 9.90 ft³
